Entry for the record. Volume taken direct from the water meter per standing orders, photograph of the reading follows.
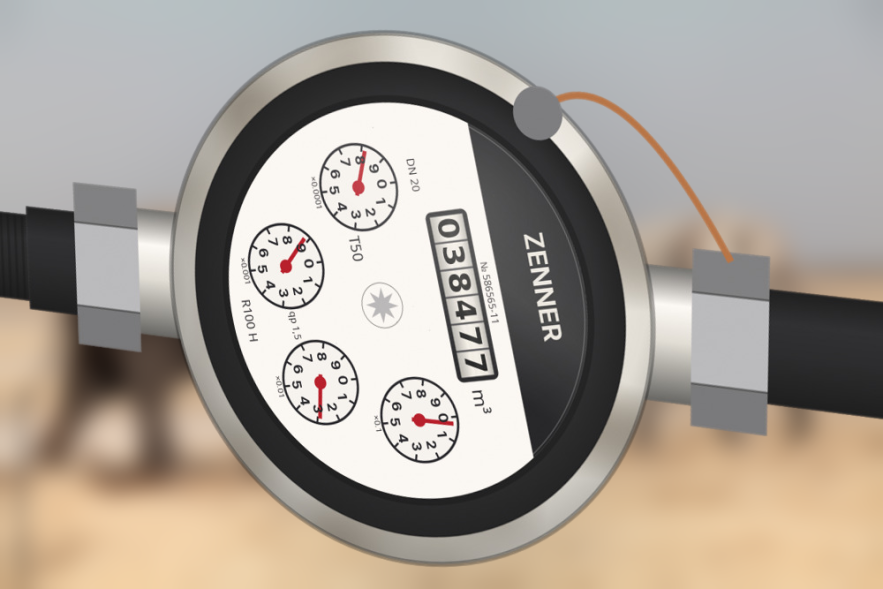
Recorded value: 38477.0288 m³
